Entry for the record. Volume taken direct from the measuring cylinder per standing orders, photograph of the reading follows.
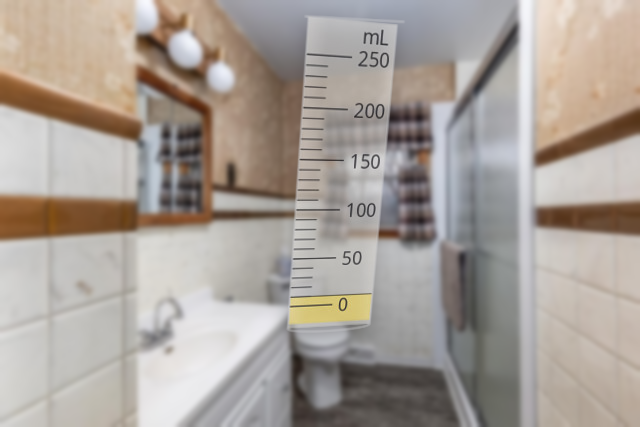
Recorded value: 10 mL
